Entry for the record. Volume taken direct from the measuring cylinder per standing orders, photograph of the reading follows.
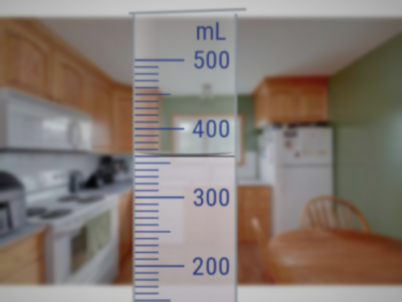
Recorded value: 360 mL
